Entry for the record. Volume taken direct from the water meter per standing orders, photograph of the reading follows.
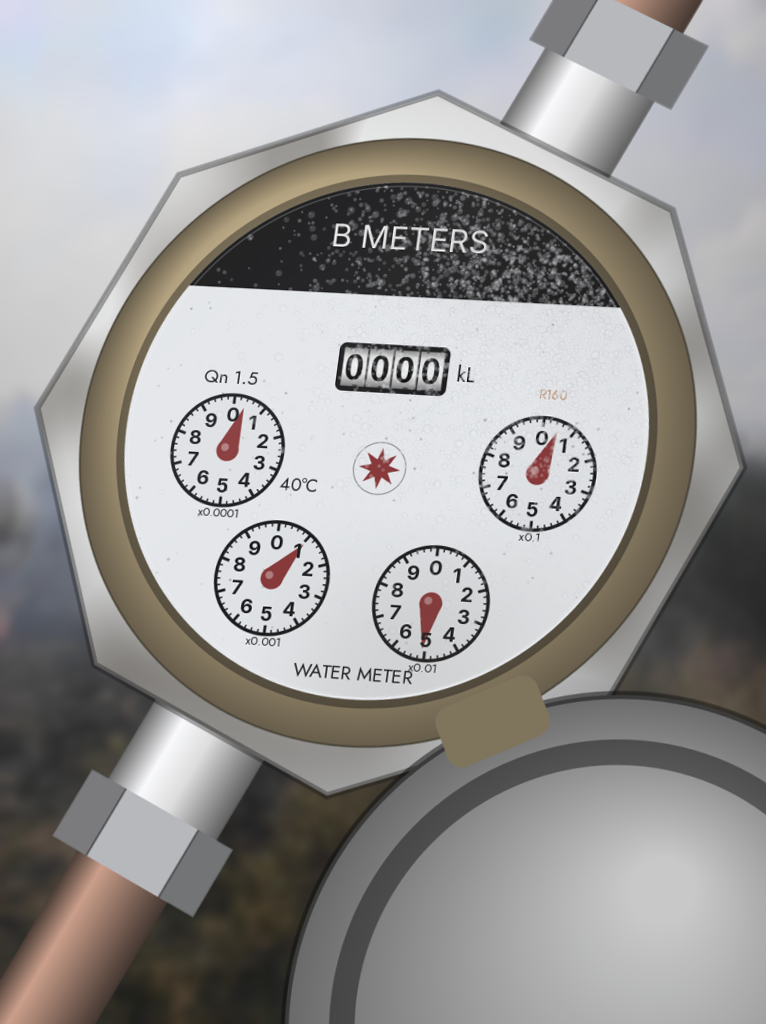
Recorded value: 0.0510 kL
